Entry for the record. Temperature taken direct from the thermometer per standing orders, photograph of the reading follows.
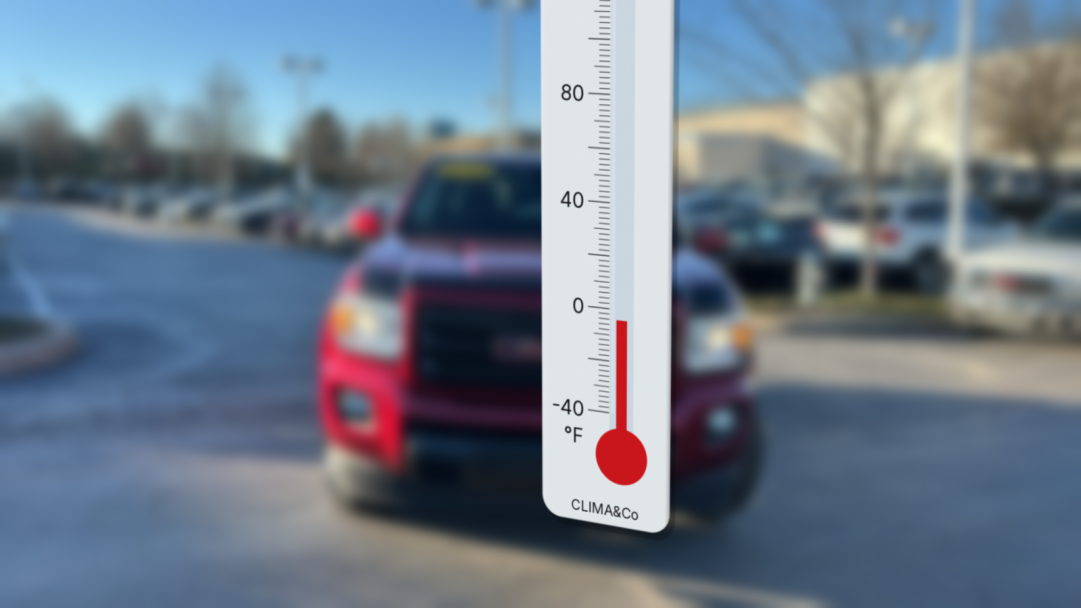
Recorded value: -4 °F
